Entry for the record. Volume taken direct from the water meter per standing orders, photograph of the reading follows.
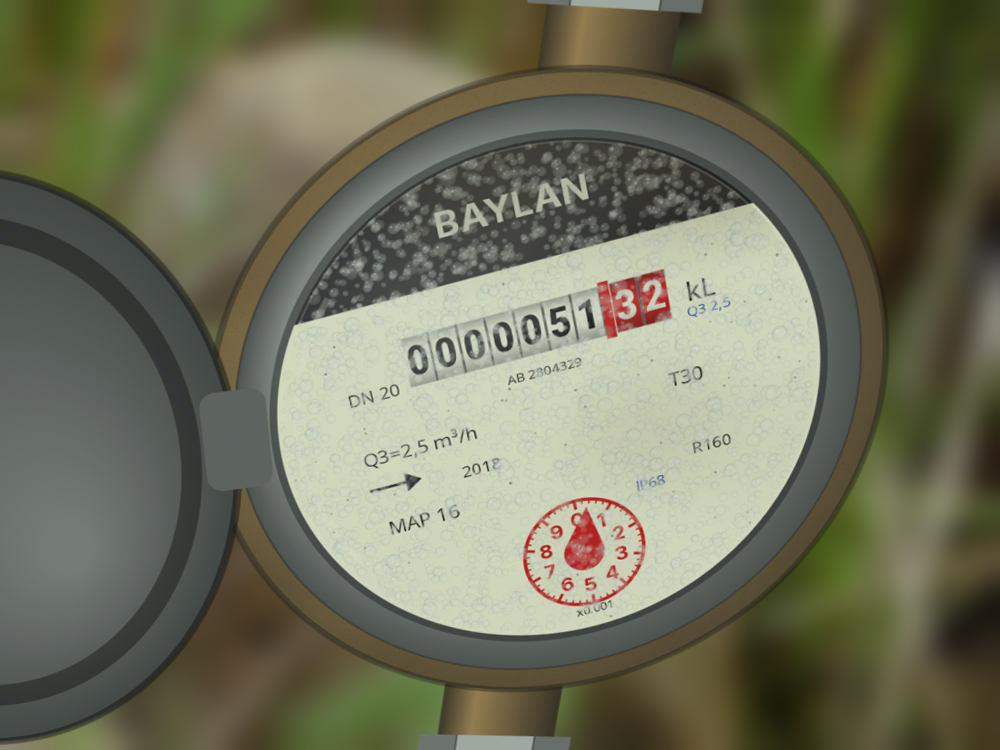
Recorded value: 51.320 kL
